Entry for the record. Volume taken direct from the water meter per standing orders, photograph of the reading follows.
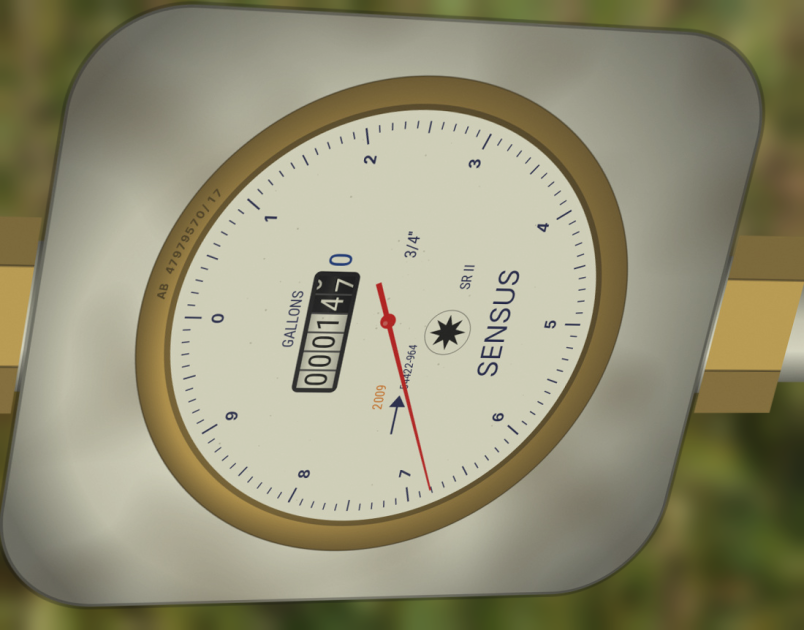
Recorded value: 1466.8 gal
